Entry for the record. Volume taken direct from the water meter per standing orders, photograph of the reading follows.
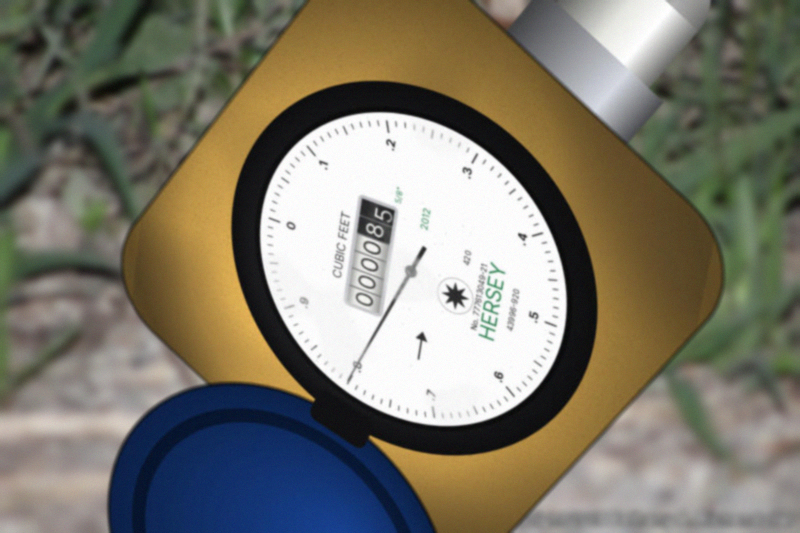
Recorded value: 84.80 ft³
